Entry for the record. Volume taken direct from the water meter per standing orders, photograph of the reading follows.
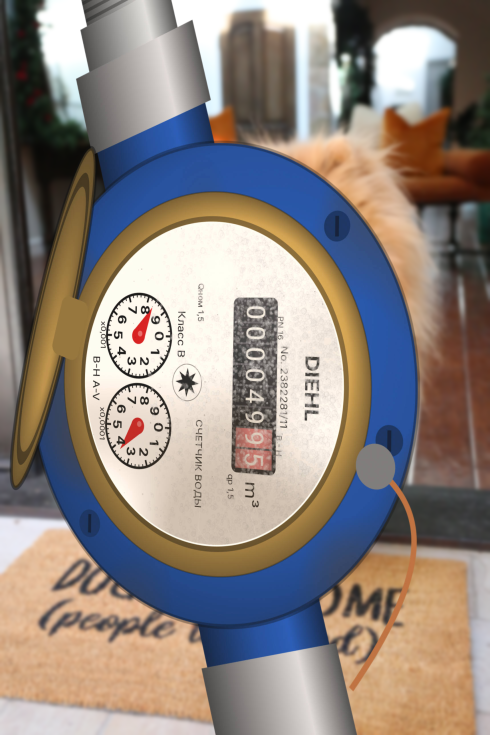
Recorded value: 49.9583 m³
